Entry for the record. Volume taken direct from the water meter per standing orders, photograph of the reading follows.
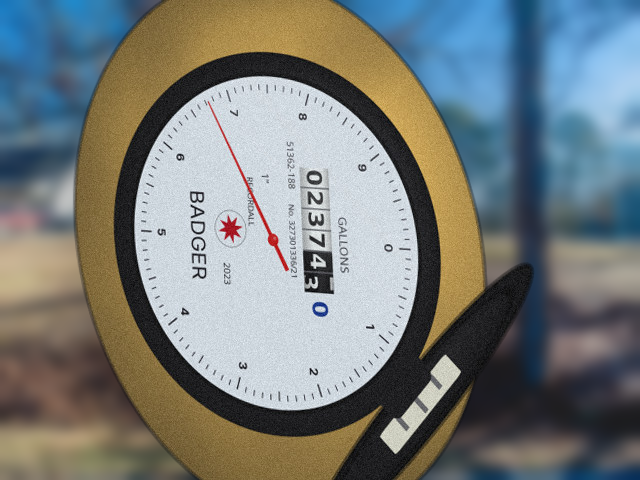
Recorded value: 237426.7 gal
